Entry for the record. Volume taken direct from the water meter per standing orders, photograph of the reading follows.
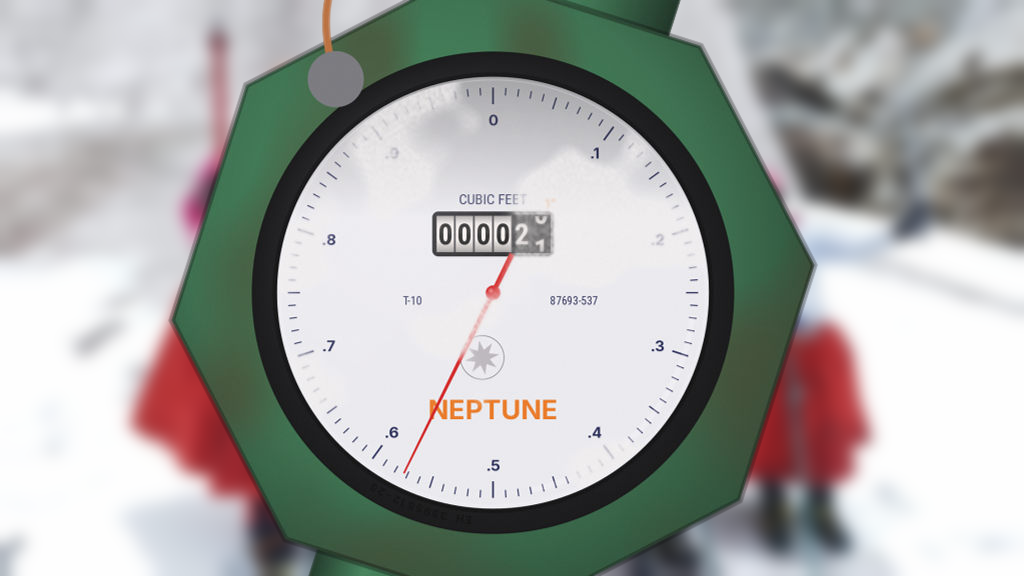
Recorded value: 20.57 ft³
